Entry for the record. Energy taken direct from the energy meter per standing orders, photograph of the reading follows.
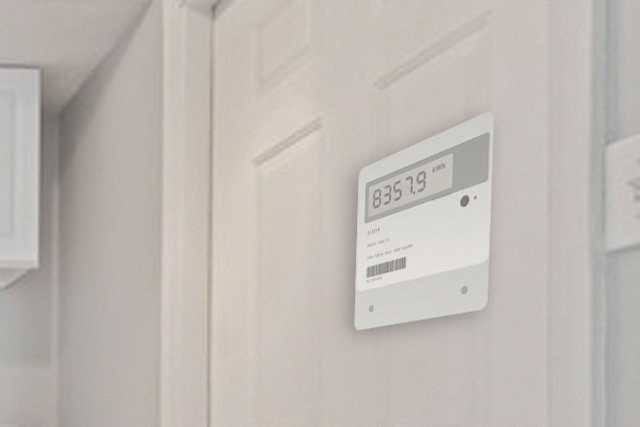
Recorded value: 8357.9 kWh
